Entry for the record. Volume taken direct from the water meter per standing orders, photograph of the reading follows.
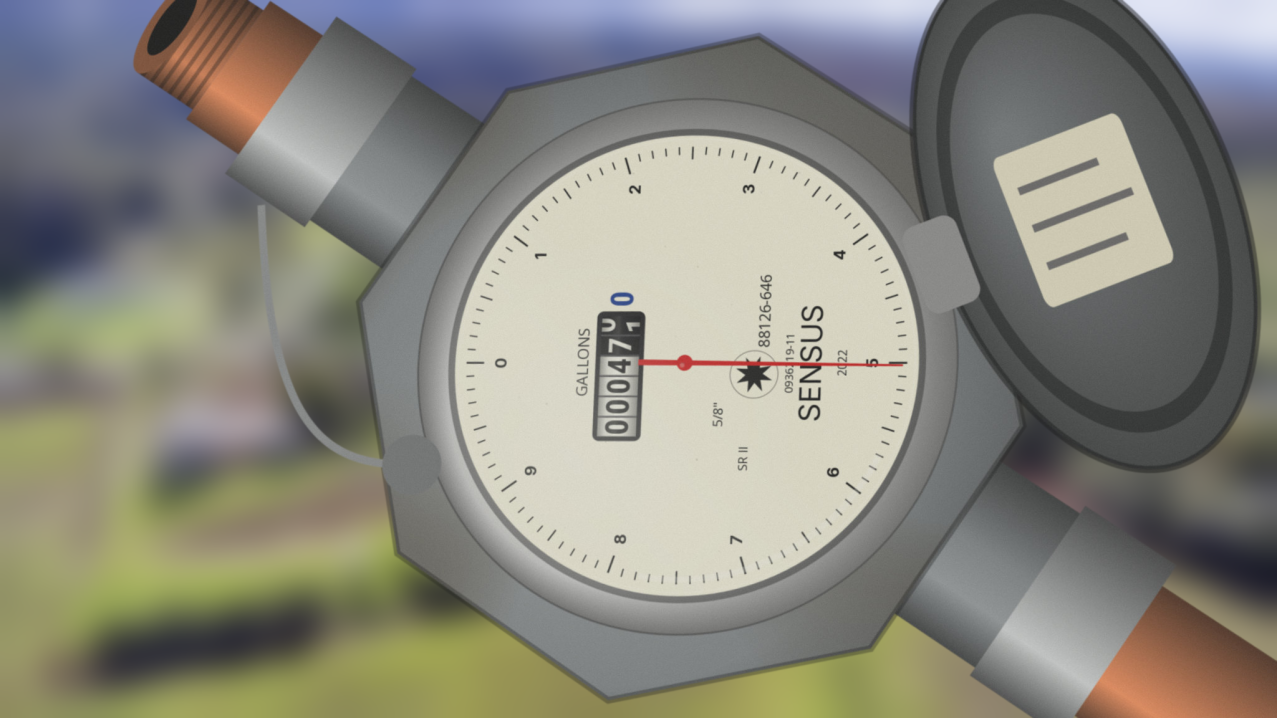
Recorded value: 4705.0 gal
